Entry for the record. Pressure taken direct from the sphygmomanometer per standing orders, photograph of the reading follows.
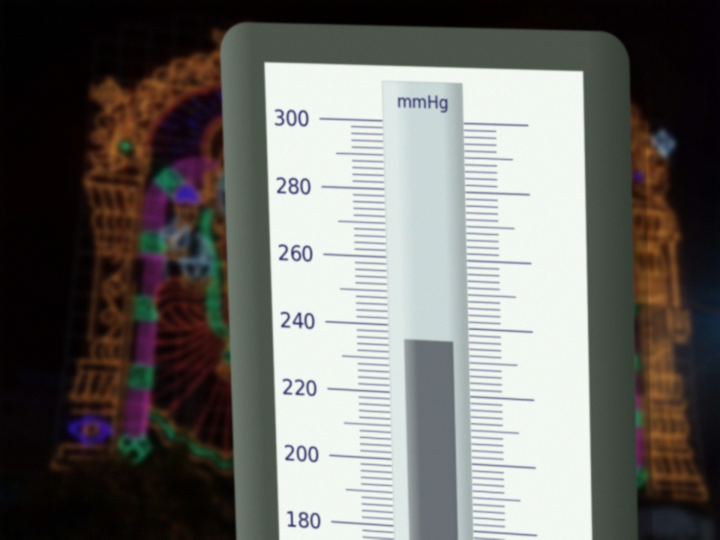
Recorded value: 236 mmHg
